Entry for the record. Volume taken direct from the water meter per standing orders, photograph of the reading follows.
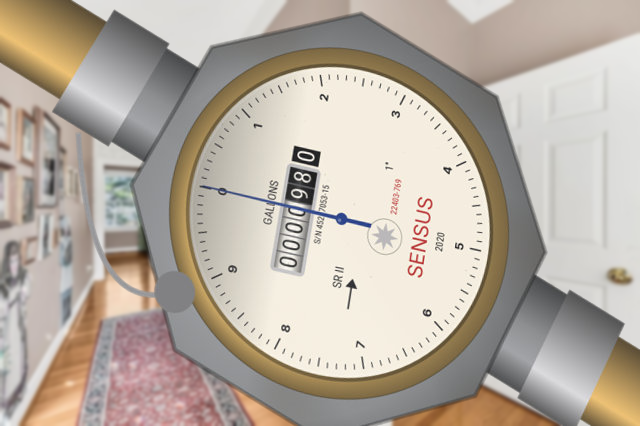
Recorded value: 980.0 gal
